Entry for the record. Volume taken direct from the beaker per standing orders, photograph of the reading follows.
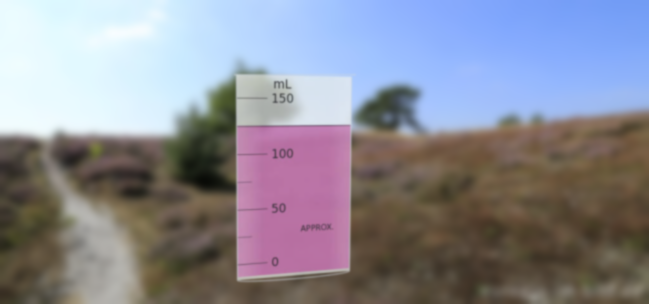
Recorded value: 125 mL
